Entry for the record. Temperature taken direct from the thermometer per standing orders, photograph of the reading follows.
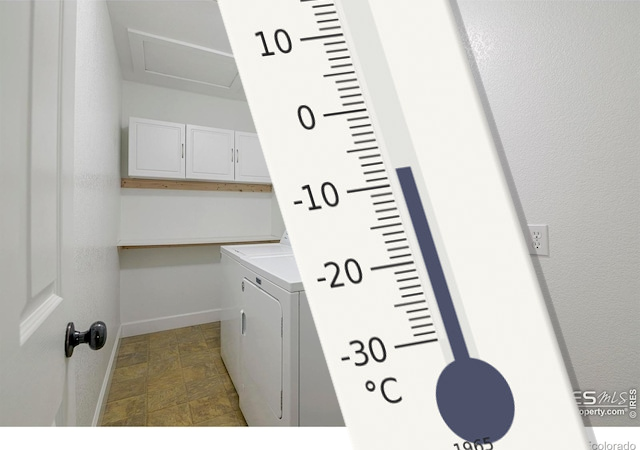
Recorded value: -8 °C
